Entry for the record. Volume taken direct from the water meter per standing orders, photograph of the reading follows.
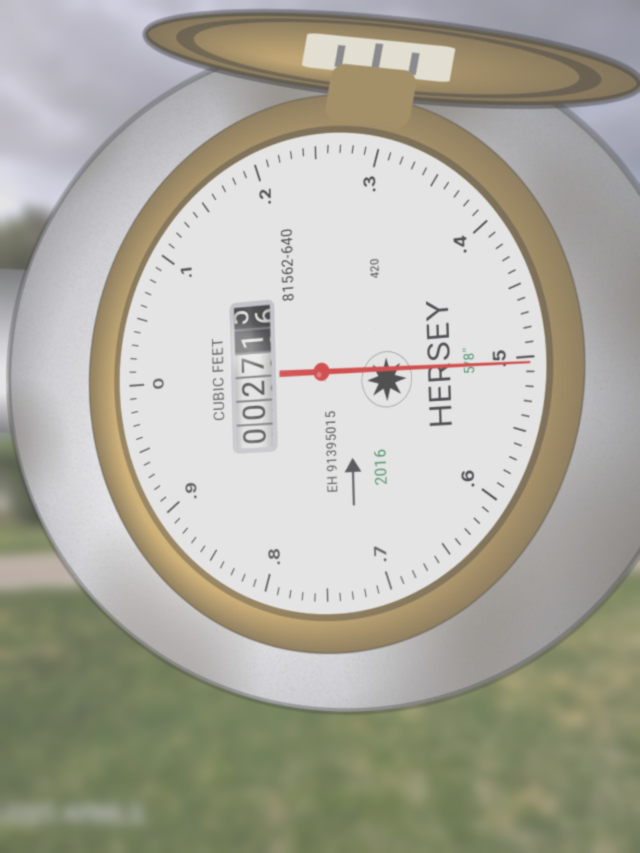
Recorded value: 2715.50 ft³
